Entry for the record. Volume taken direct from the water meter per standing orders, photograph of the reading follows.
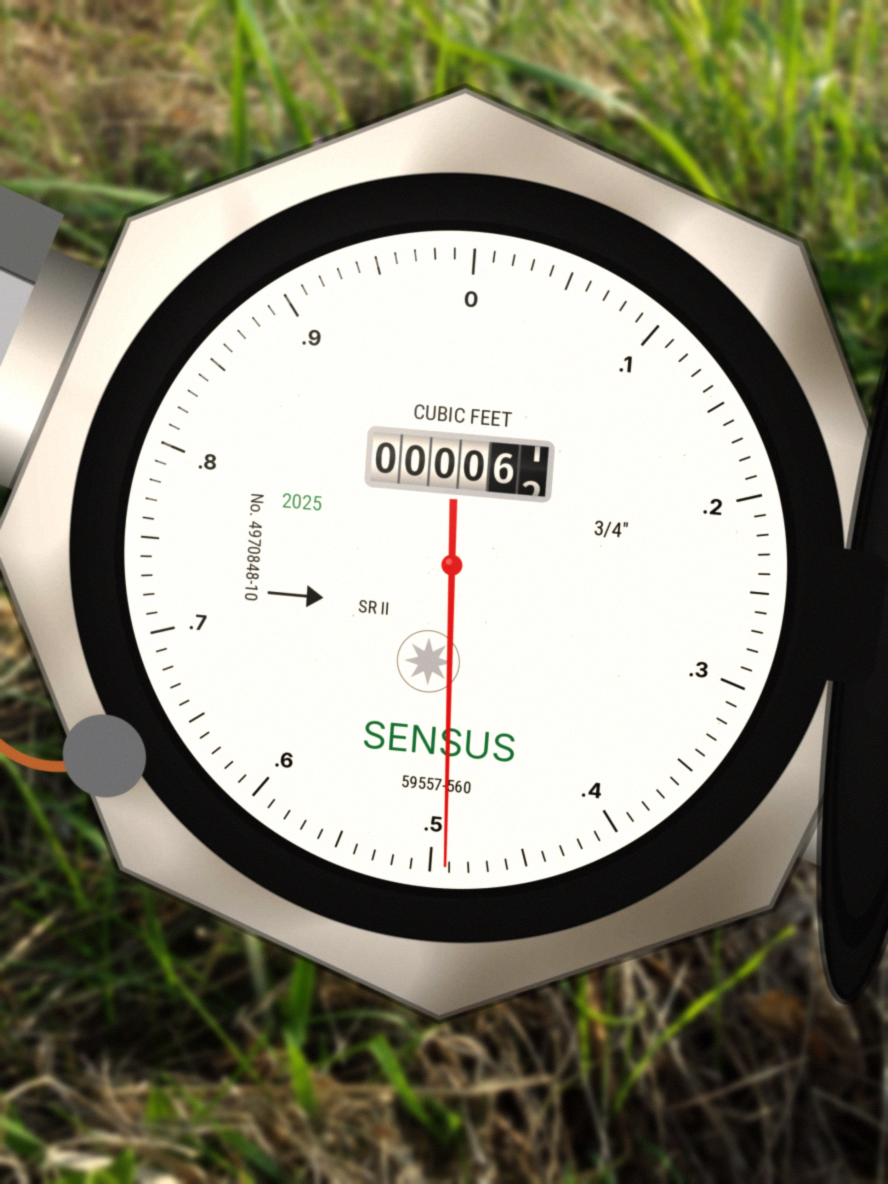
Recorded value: 61.49 ft³
